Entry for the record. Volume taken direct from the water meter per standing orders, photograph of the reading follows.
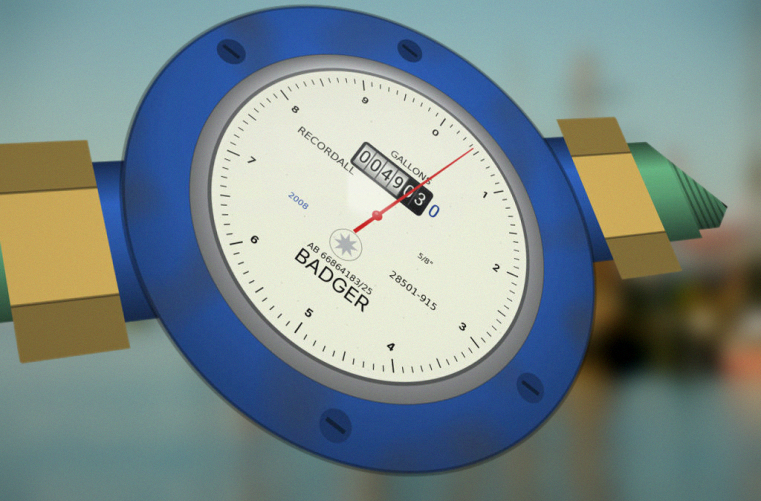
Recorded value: 49030.4 gal
